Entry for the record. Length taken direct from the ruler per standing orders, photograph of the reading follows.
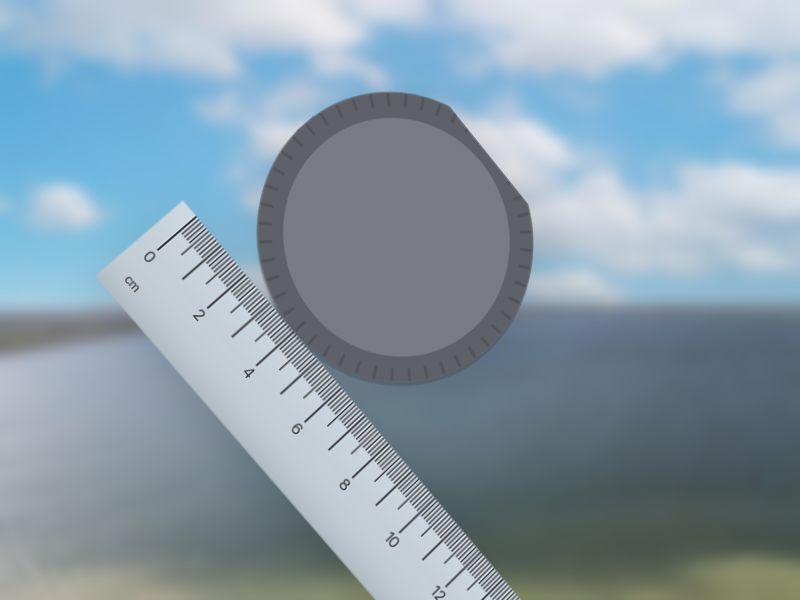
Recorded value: 8 cm
